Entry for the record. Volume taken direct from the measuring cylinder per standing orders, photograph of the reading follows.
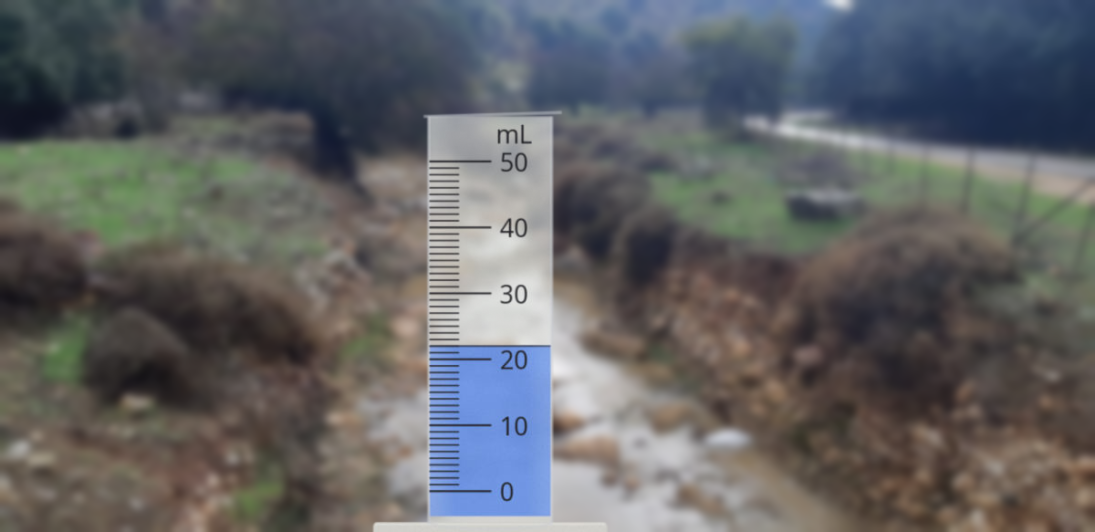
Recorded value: 22 mL
